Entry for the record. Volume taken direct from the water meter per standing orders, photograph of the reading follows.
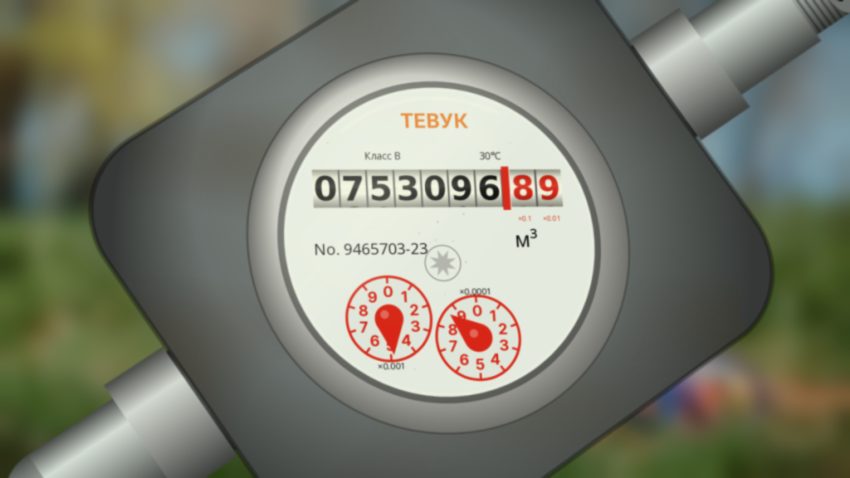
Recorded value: 753096.8948 m³
